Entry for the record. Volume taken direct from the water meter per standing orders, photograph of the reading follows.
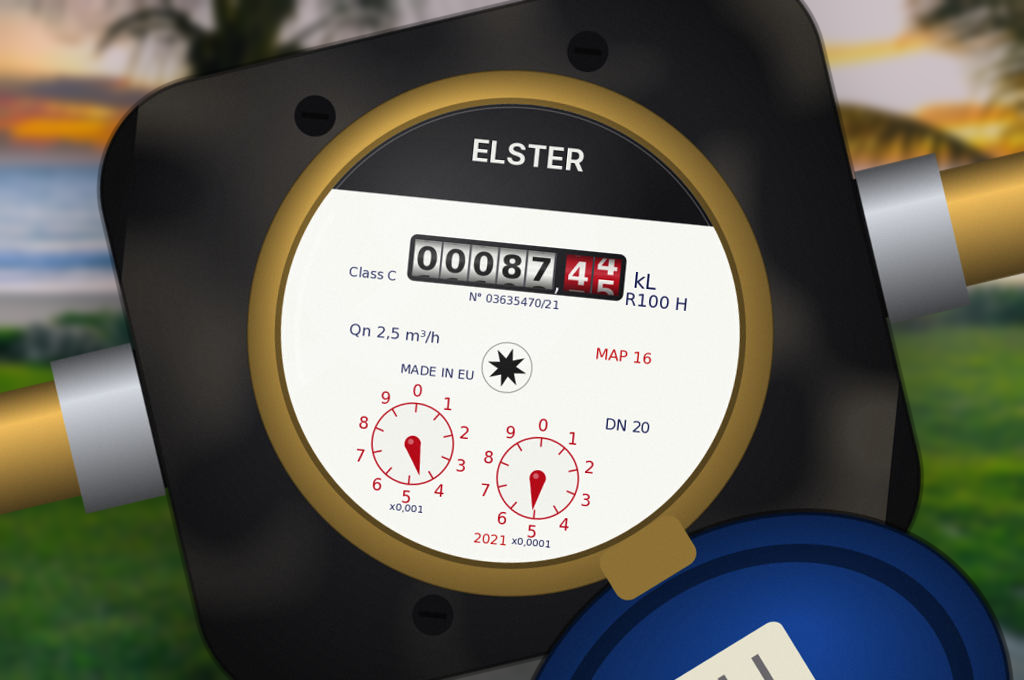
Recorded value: 87.4445 kL
